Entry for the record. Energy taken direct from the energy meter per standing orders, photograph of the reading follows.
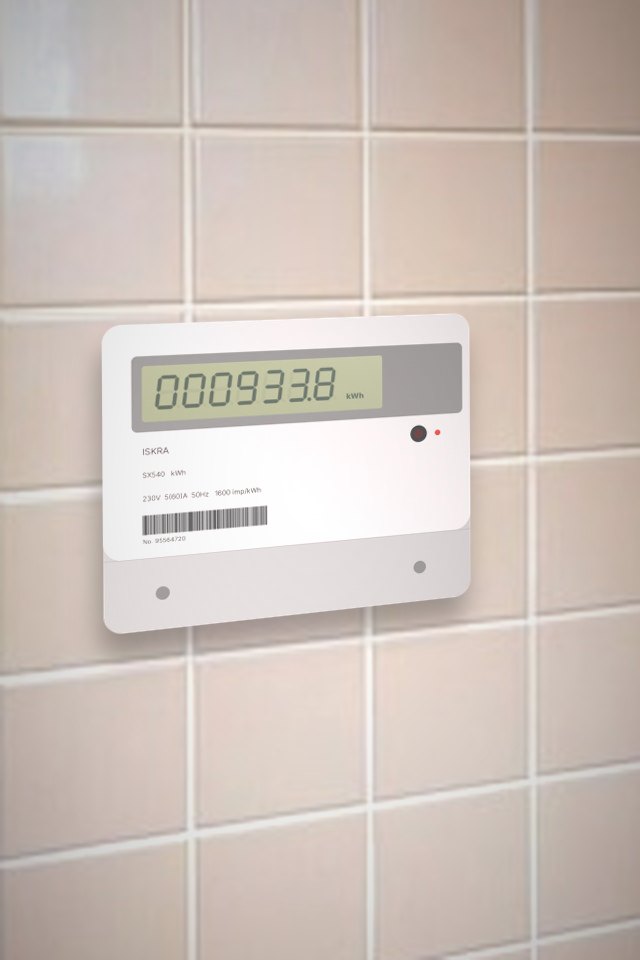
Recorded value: 933.8 kWh
